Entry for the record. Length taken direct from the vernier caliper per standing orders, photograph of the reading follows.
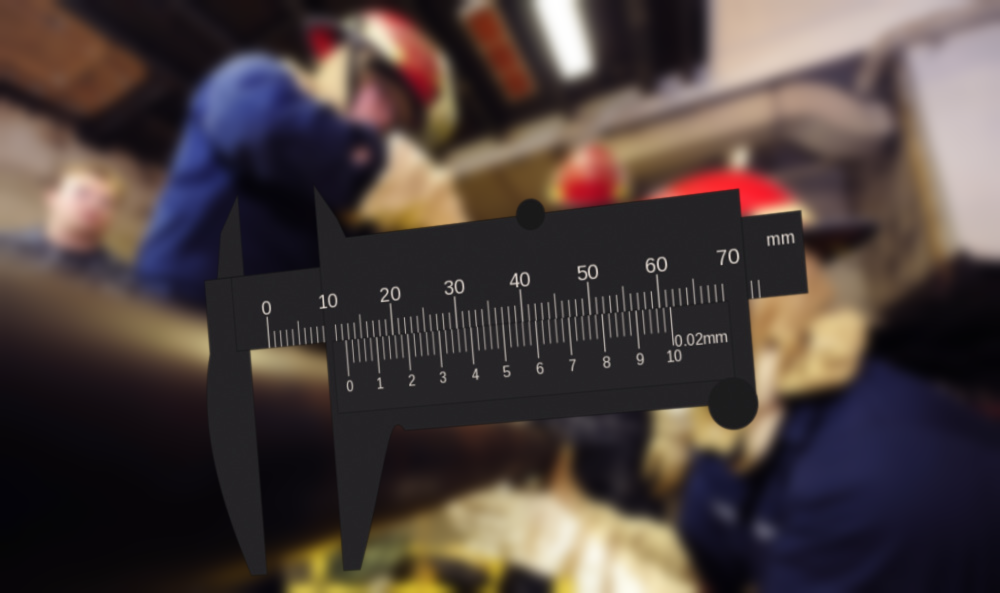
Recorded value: 12.5 mm
